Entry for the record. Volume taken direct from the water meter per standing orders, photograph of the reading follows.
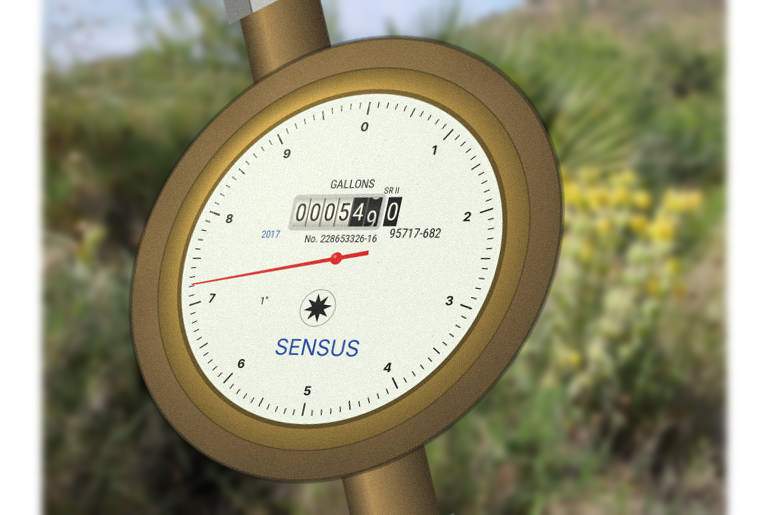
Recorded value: 5487.2 gal
